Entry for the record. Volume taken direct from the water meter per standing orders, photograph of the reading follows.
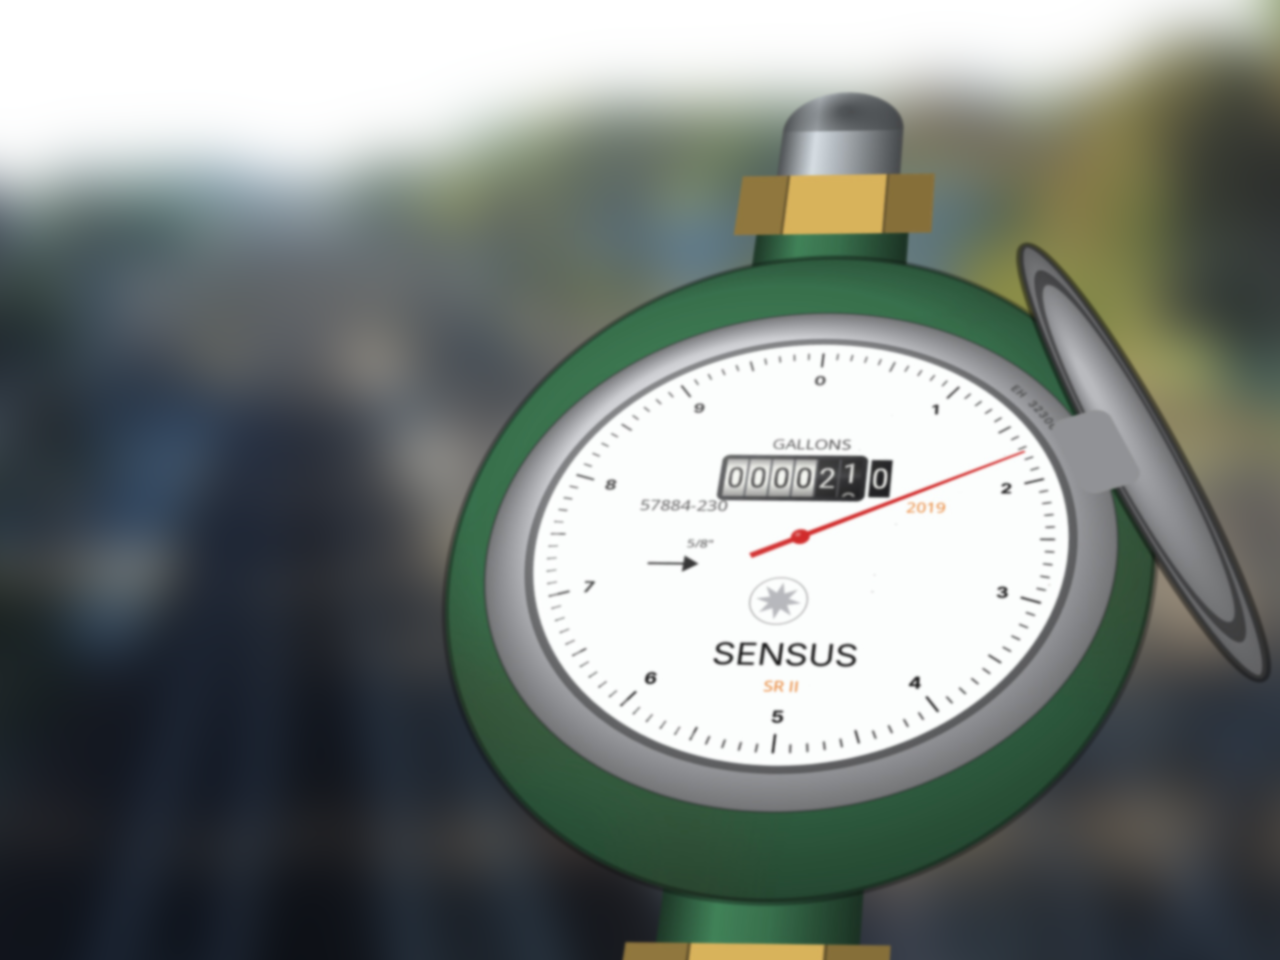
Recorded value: 211.7 gal
